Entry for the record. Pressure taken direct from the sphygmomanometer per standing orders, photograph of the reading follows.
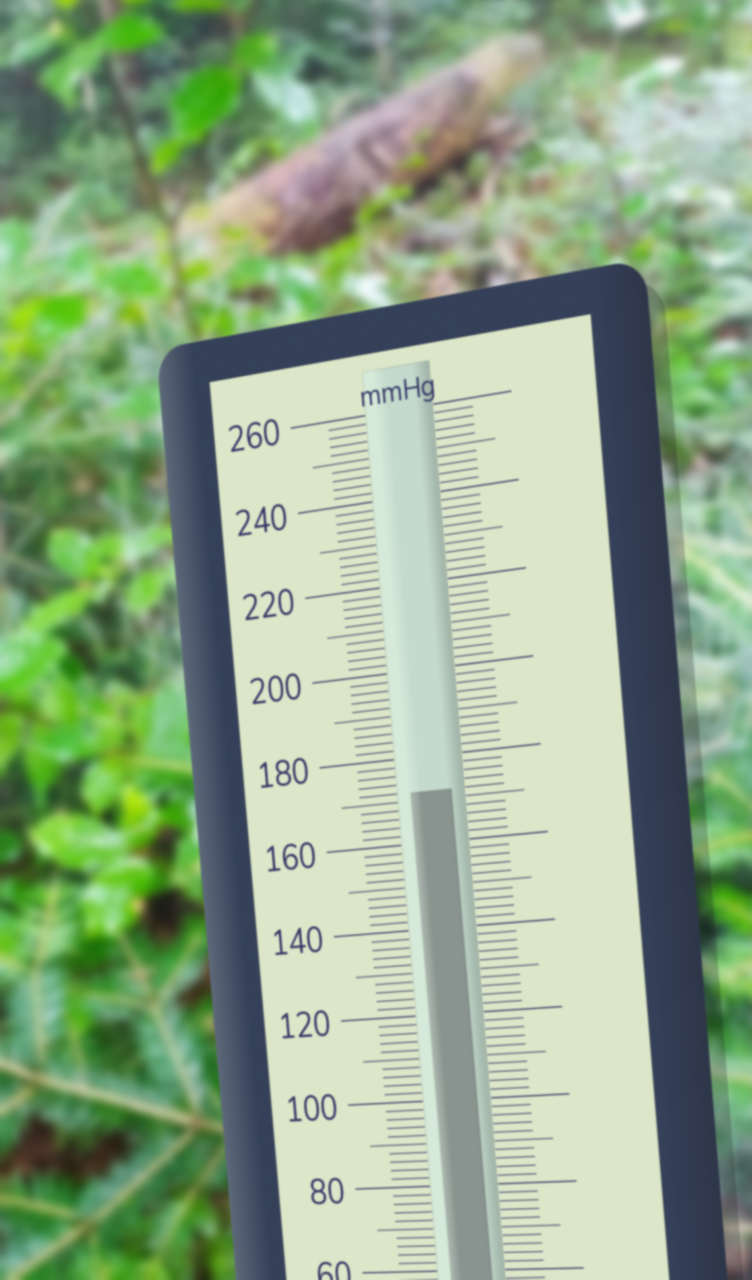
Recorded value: 172 mmHg
